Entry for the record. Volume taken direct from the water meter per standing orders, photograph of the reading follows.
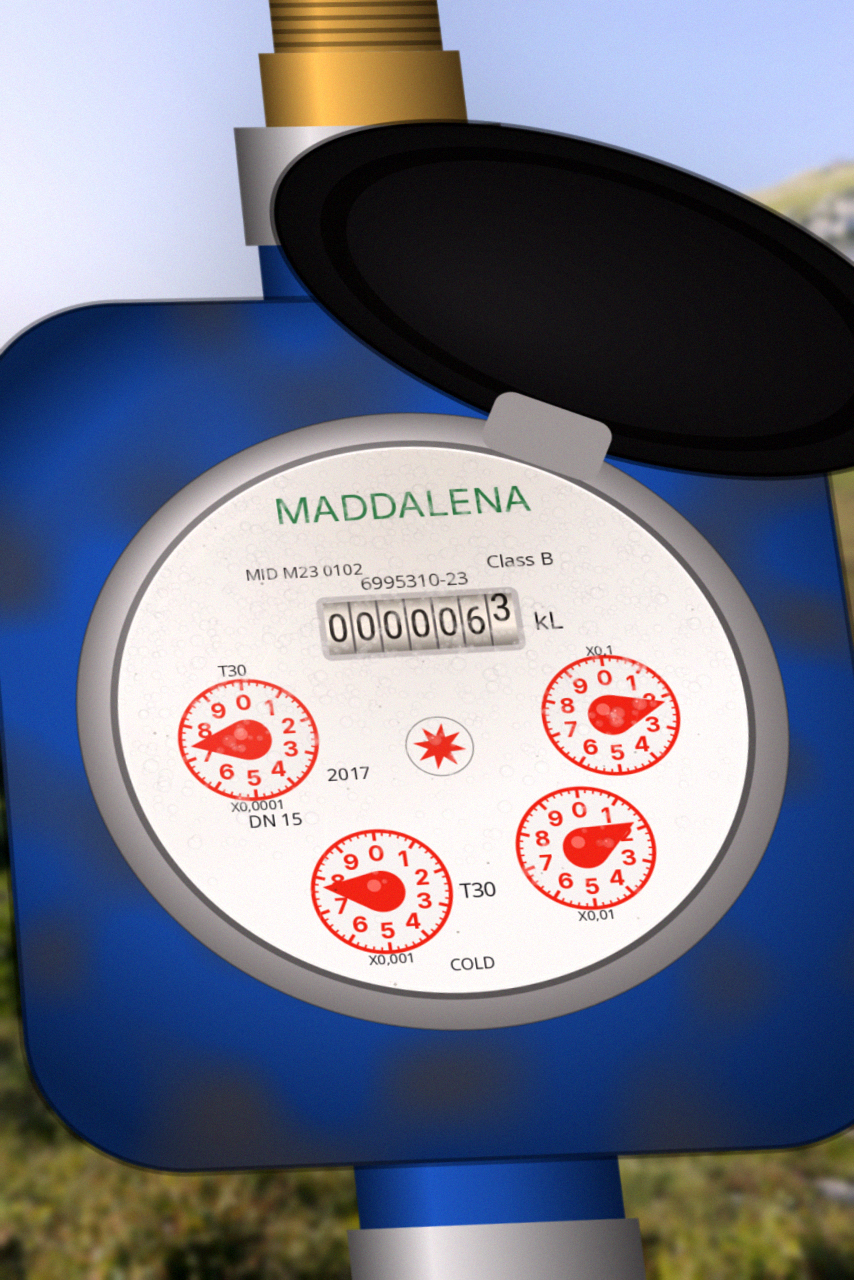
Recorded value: 63.2177 kL
